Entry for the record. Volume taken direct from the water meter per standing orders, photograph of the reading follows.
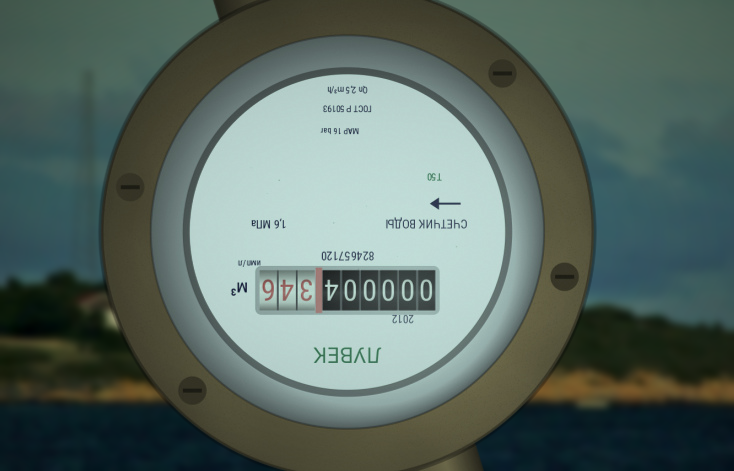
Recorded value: 4.346 m³
